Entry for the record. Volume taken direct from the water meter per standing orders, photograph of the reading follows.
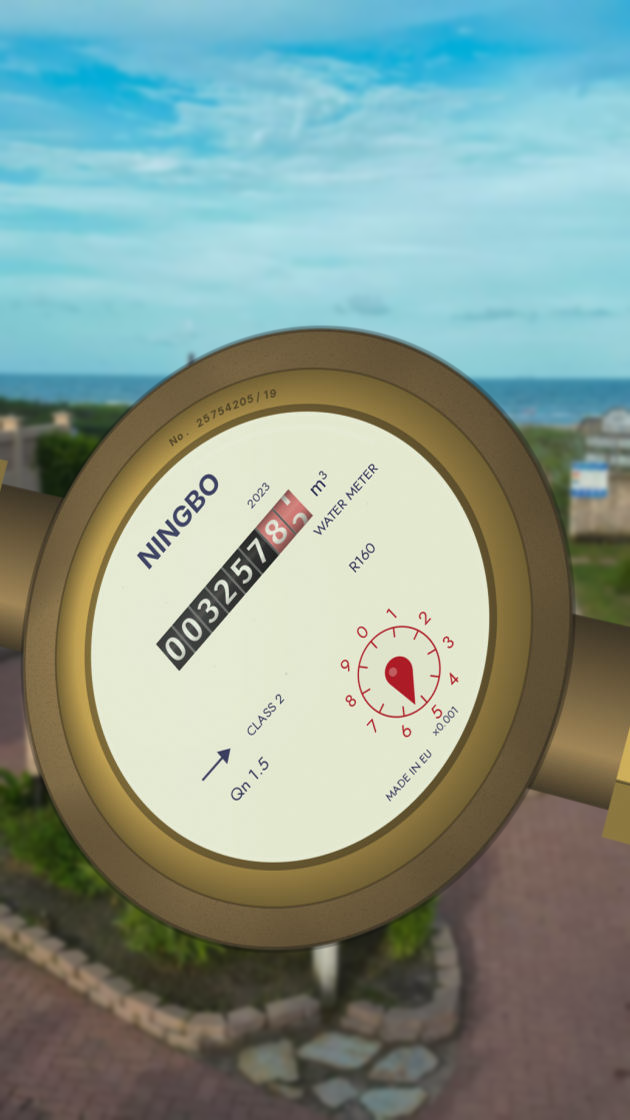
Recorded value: 3257.815 m³
